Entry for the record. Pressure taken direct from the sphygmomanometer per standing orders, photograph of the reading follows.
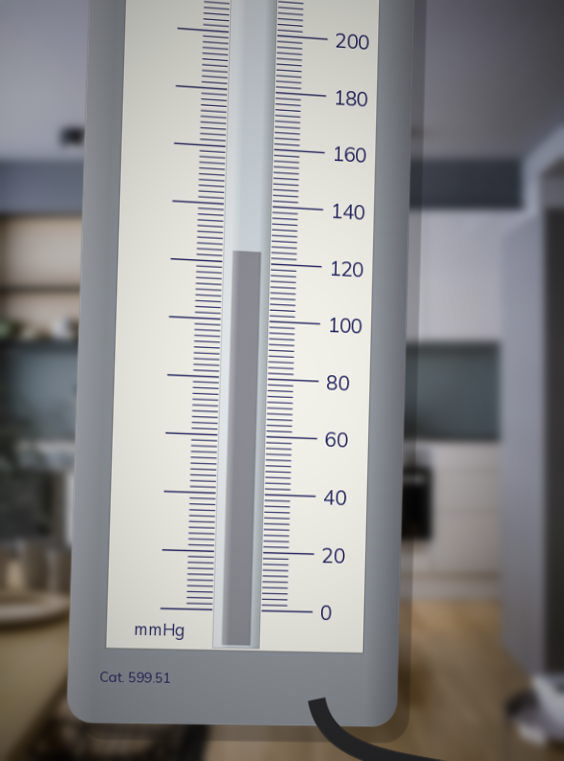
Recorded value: 124 mmHg
